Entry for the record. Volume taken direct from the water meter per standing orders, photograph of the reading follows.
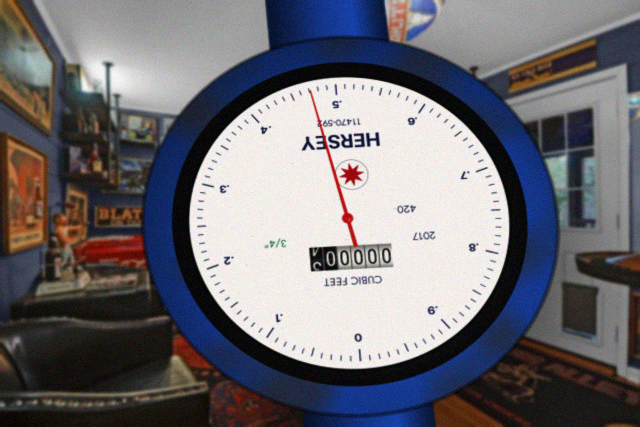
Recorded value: 3.47 ft³
